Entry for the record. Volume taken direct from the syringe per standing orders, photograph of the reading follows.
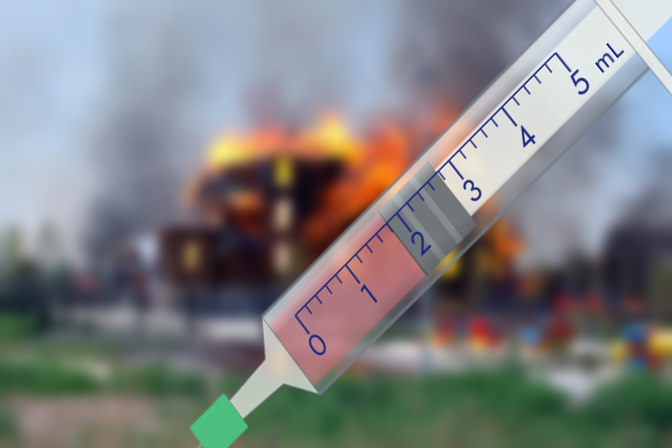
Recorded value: 1.8 mL
